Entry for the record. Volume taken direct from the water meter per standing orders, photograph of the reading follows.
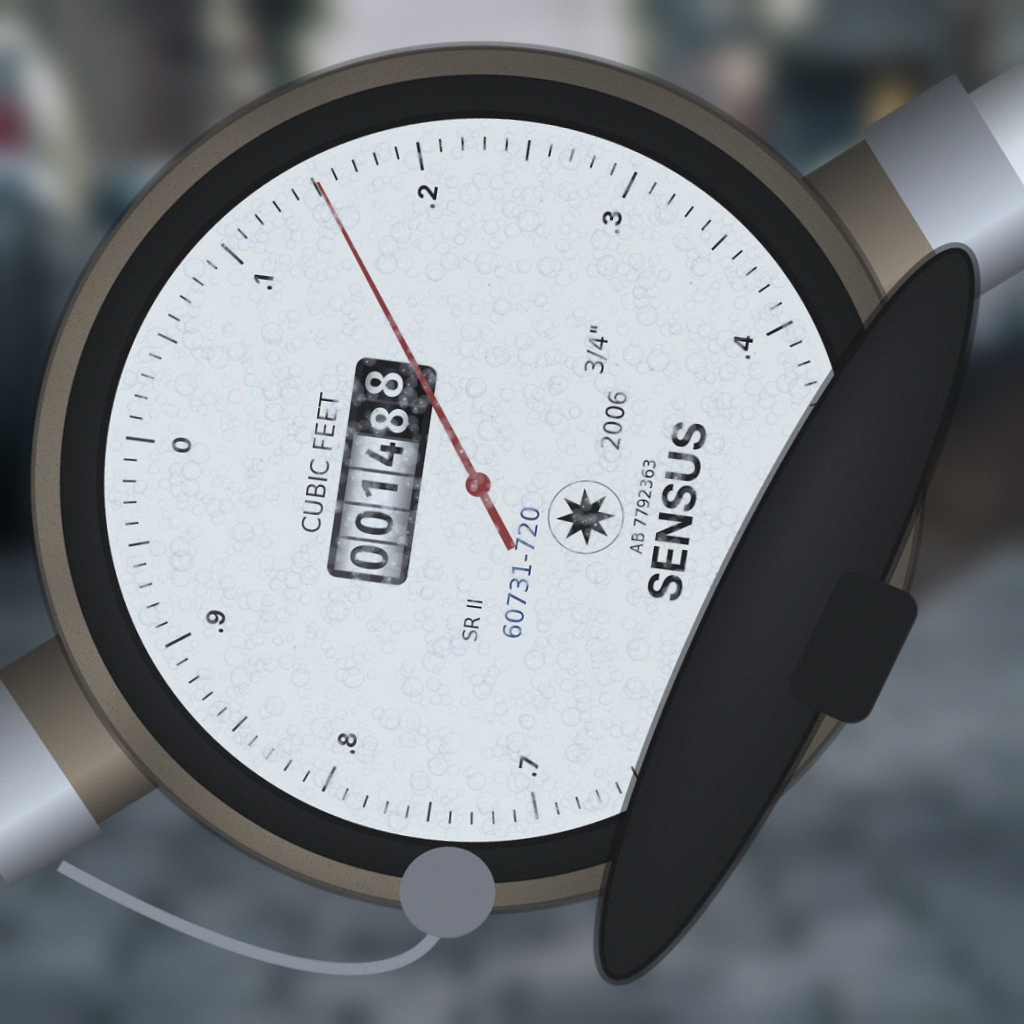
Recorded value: 1488.15 ft³
